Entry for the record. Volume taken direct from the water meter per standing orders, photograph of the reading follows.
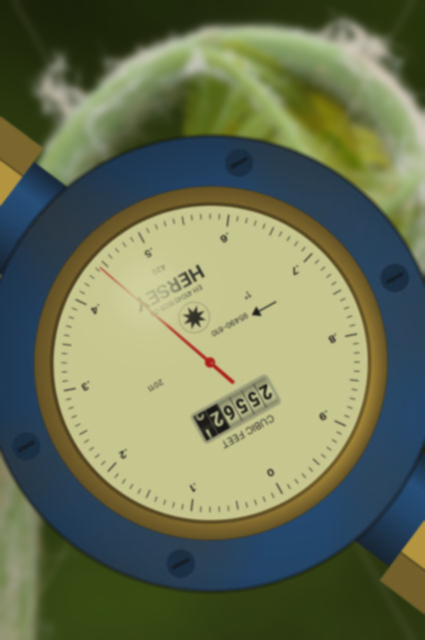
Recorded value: 255621.44 ft³
